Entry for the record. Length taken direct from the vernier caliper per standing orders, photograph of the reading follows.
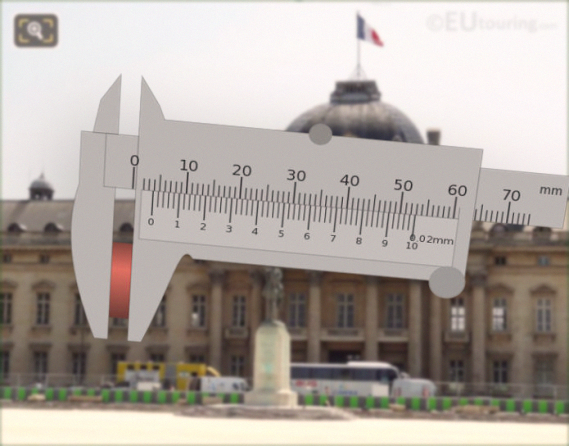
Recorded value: 3.8 mm
